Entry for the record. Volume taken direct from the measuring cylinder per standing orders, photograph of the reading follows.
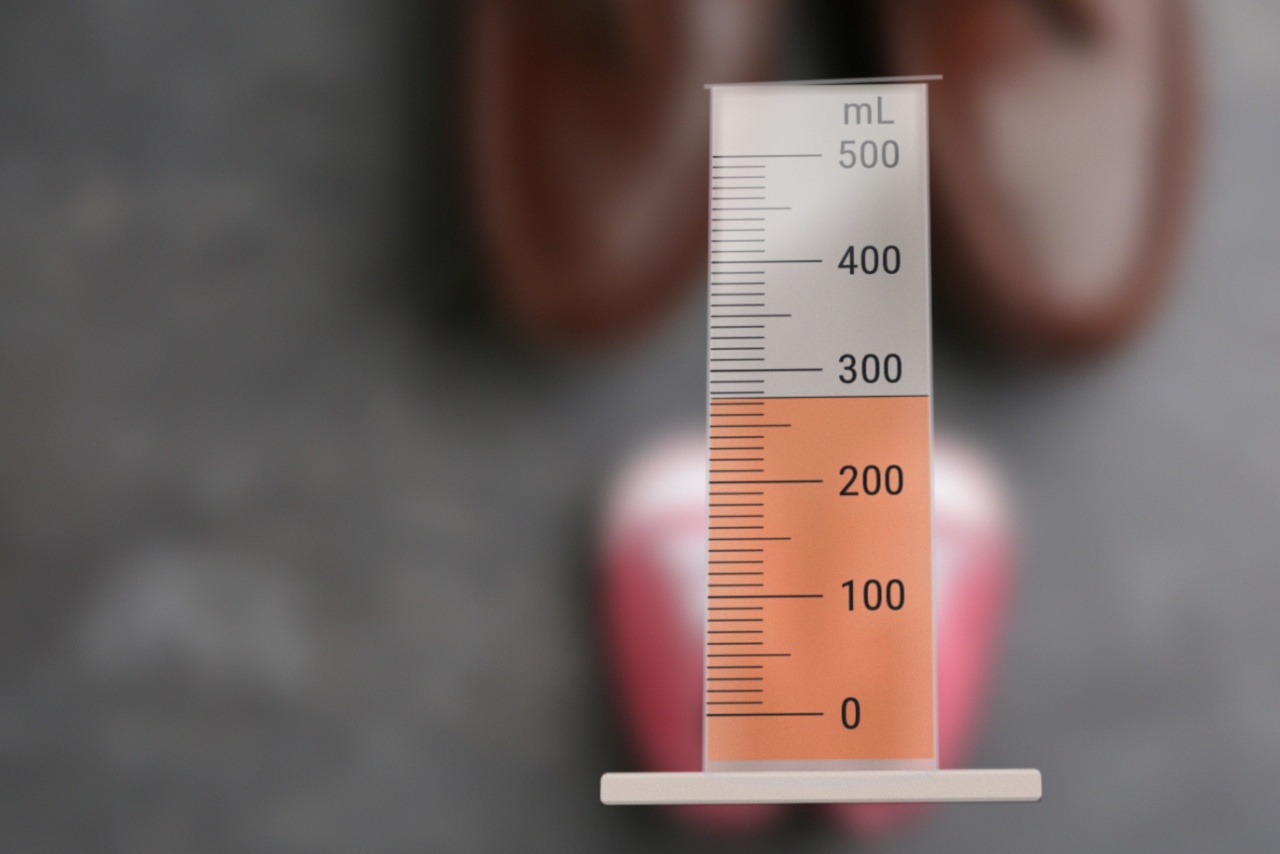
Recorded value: 275 mL
